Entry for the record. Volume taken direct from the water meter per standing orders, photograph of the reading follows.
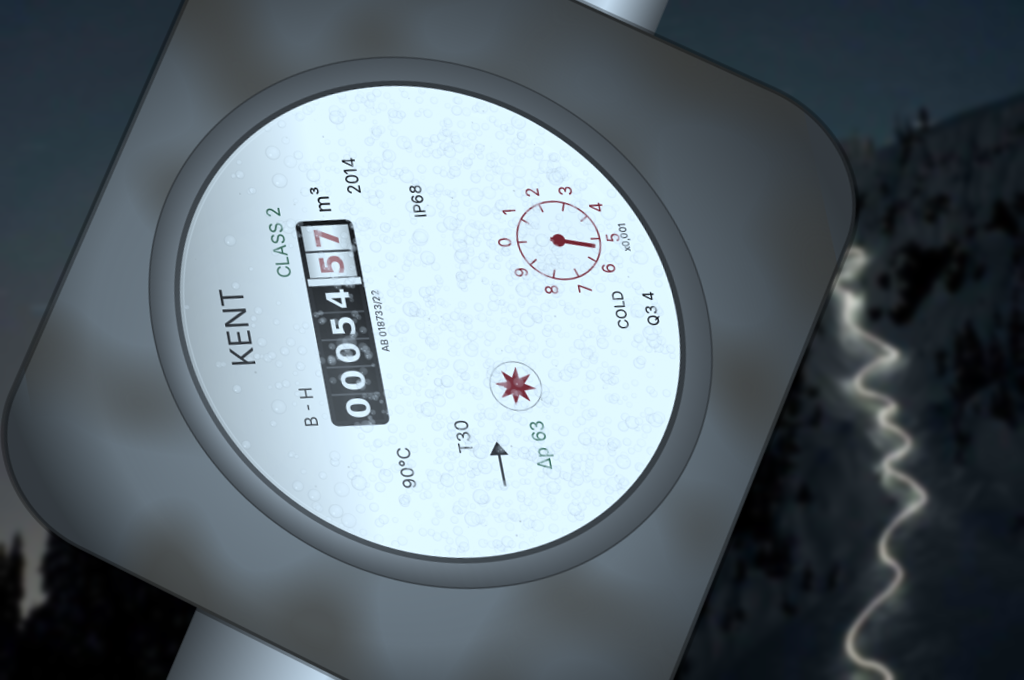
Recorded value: 54.575 m³
